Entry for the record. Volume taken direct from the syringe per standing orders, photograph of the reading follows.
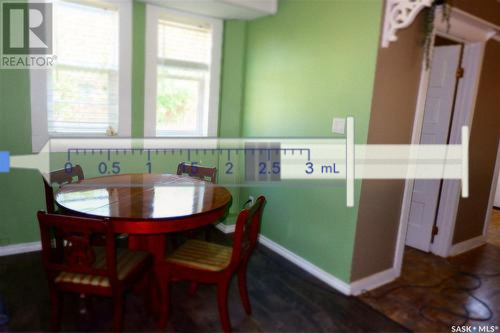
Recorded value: 2.2 mL
